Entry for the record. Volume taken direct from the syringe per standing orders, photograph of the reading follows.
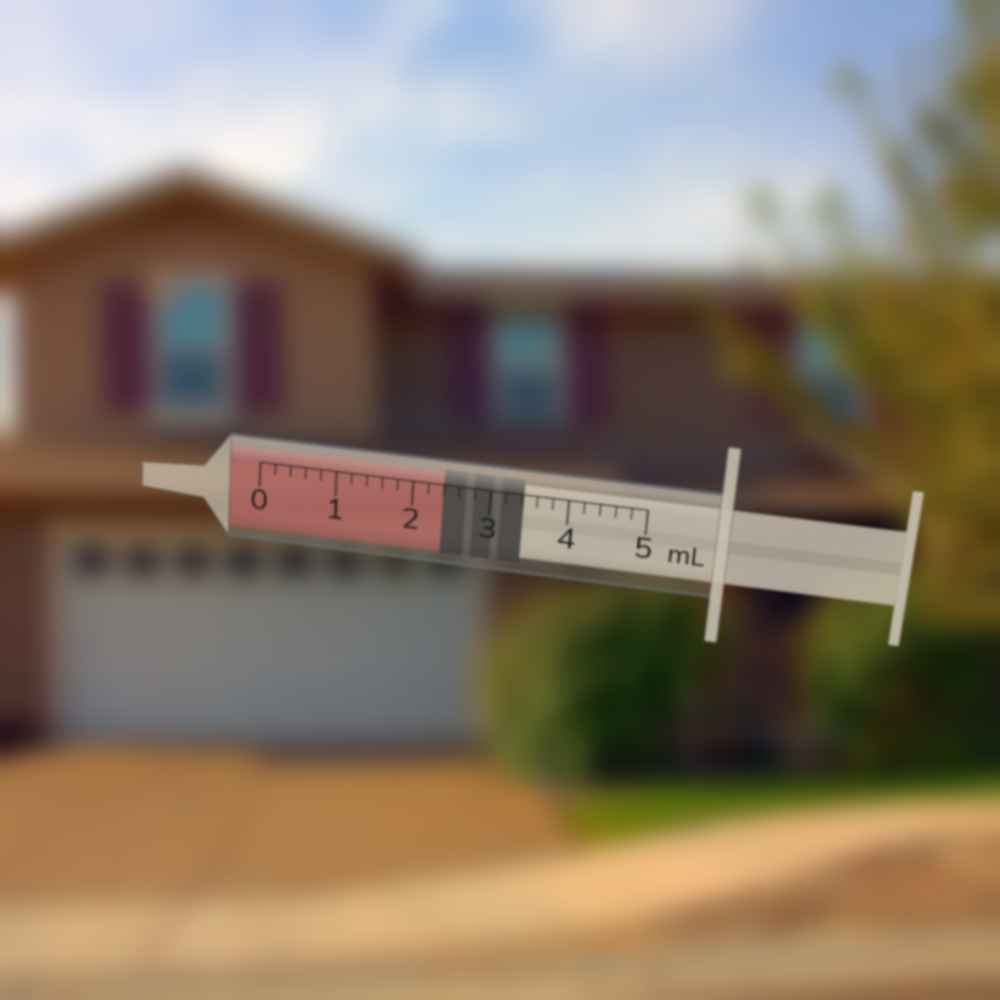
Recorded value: 2.4 mL
